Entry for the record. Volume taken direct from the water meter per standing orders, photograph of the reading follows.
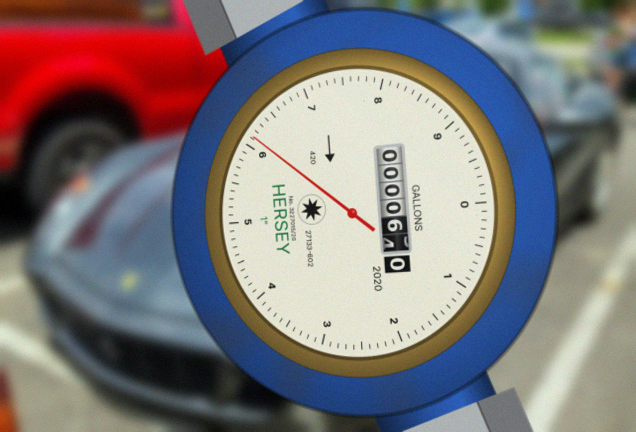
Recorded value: 636.1 gal
